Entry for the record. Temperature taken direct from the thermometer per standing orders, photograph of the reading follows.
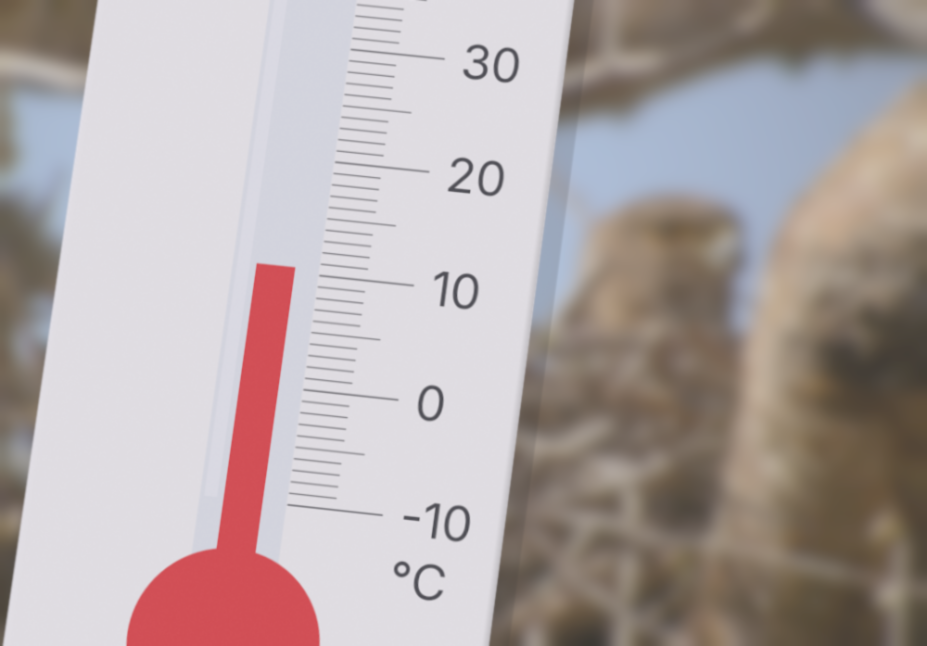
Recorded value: 10.5 °C
